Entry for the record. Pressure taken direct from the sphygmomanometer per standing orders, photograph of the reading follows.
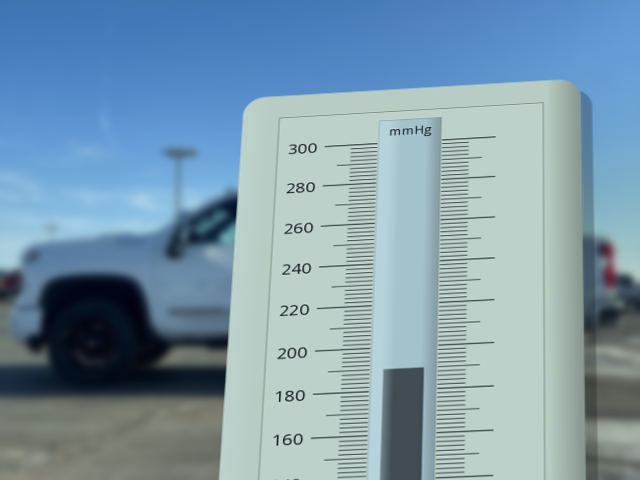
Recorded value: 190 mmHg
